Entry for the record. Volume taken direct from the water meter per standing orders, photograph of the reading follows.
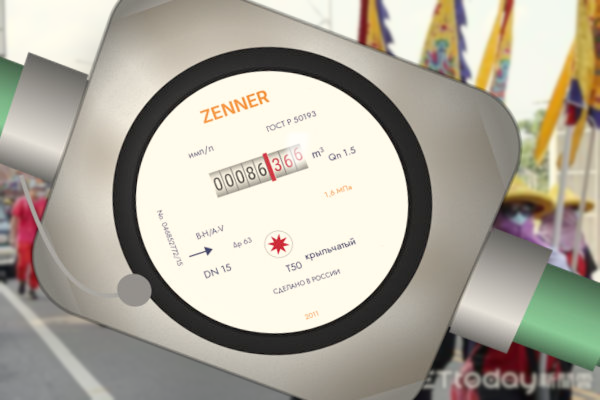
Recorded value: 86.366 m³
